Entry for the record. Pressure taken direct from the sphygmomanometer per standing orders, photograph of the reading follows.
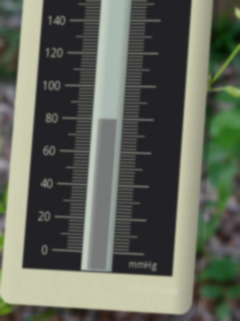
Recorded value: 80 mmHg
